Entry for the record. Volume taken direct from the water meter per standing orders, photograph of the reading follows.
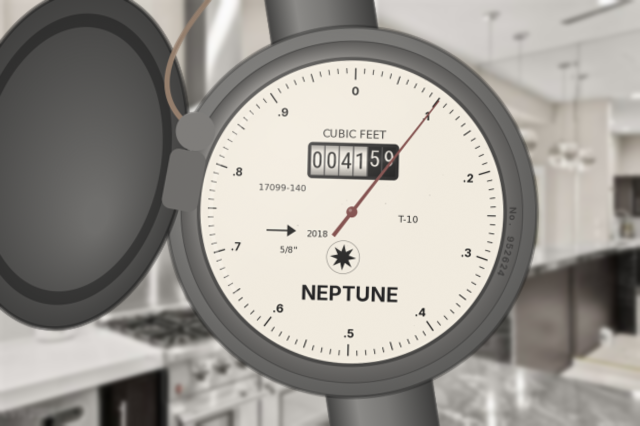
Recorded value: 4159.10 ft³
